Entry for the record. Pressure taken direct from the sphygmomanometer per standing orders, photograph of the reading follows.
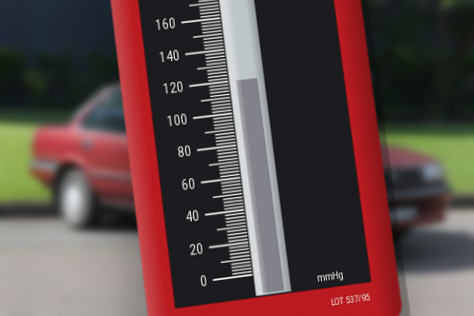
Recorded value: 120 mmHg
